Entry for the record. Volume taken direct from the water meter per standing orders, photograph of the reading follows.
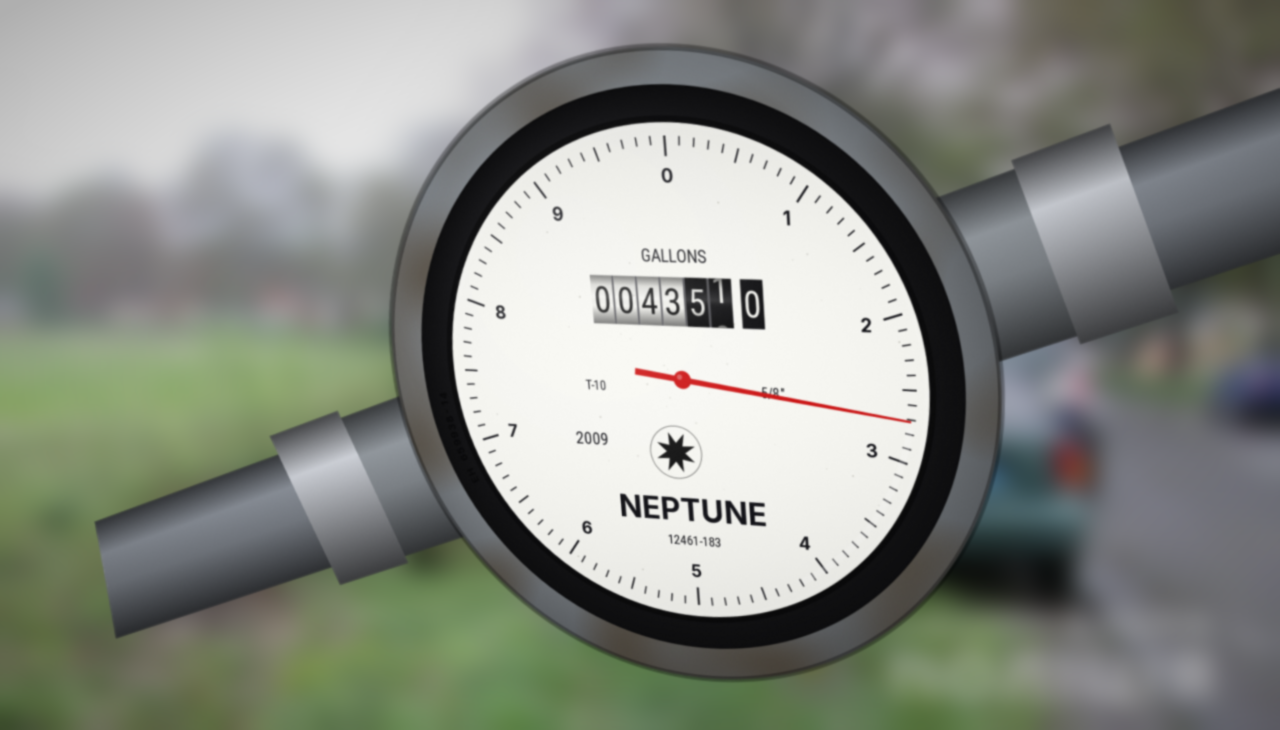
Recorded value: 43512.7 gal
